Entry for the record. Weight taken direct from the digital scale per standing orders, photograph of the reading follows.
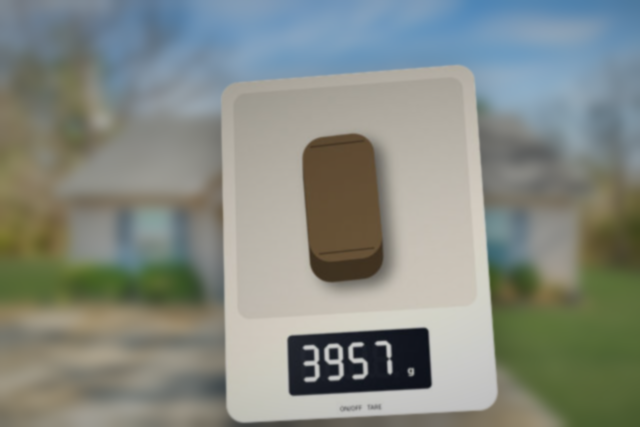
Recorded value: 3957 g
